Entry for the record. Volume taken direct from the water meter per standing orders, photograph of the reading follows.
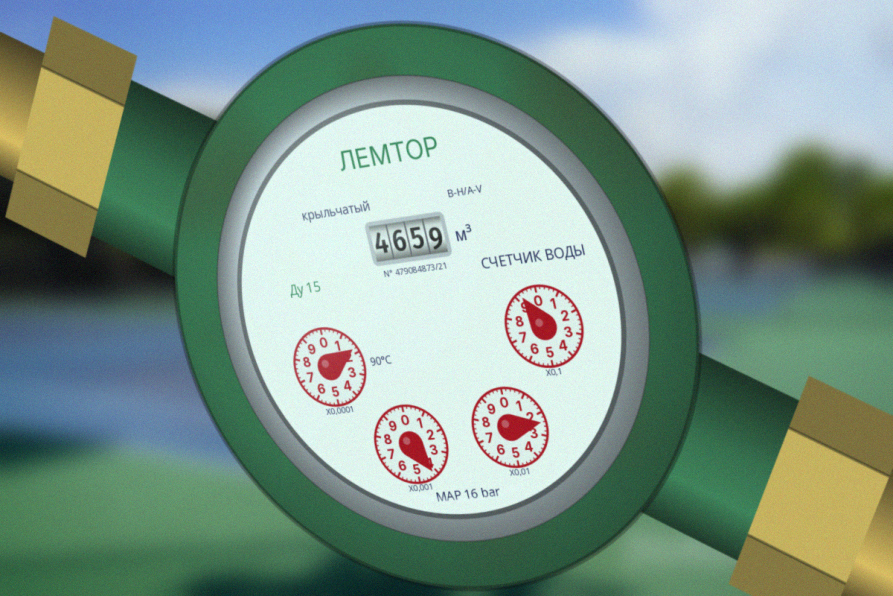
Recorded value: 4658.9241 m³
